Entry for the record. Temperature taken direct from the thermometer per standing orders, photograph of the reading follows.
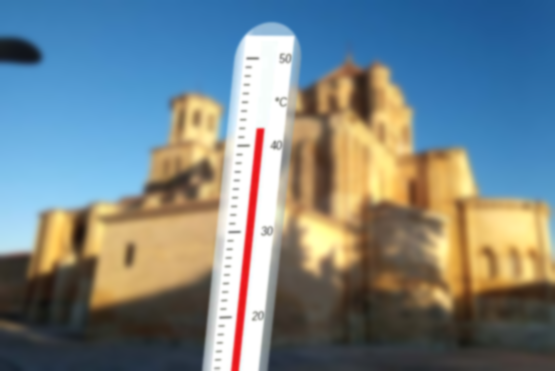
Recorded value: 42 °C
